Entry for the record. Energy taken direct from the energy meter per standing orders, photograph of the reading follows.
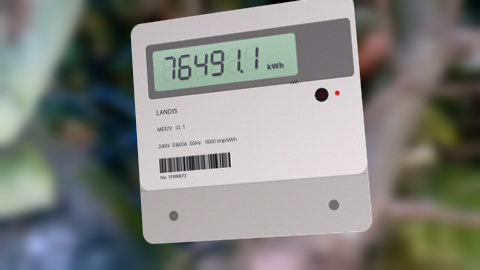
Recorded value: 76491.1 kWh
